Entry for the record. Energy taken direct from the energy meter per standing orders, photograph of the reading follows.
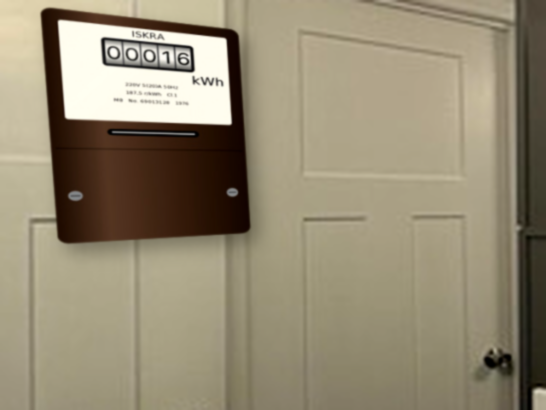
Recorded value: 16 kWh
